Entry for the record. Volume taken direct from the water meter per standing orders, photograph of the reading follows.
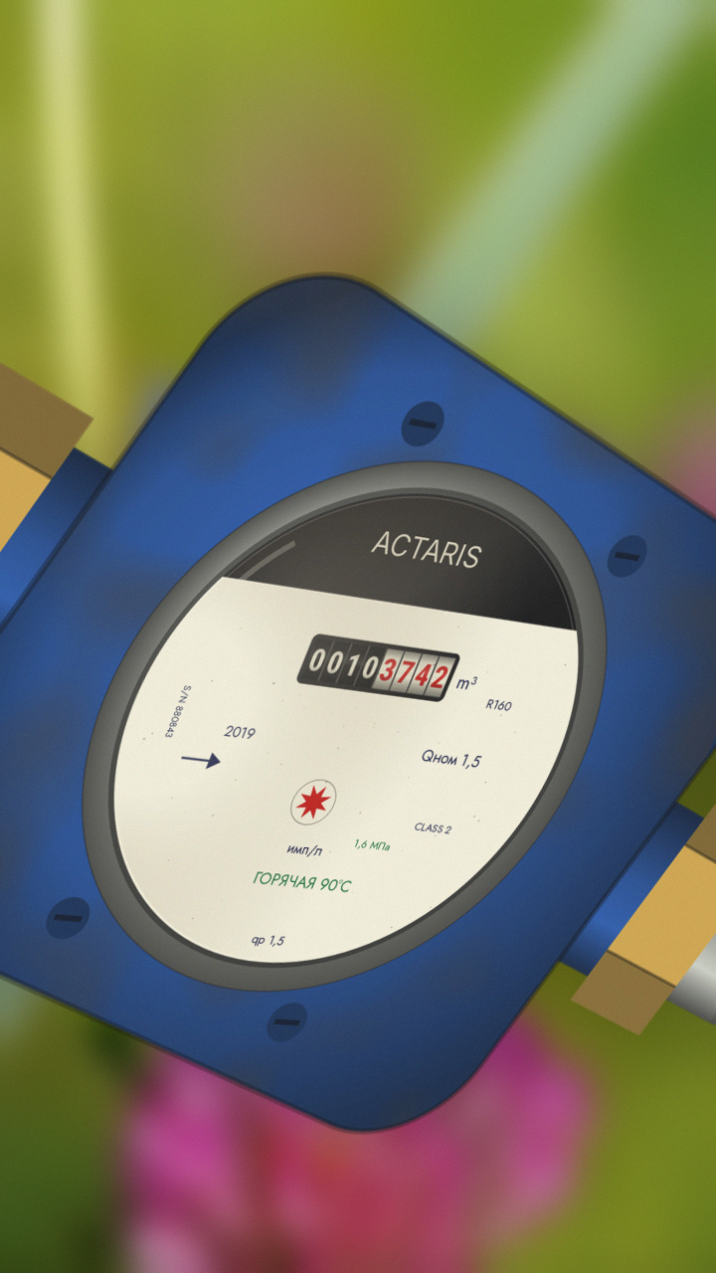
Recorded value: 10.3742 m³
